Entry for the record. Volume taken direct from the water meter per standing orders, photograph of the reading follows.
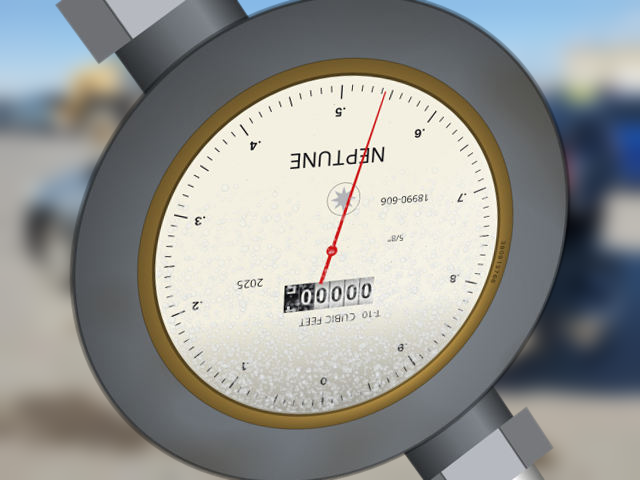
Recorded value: 4.54 ft³
